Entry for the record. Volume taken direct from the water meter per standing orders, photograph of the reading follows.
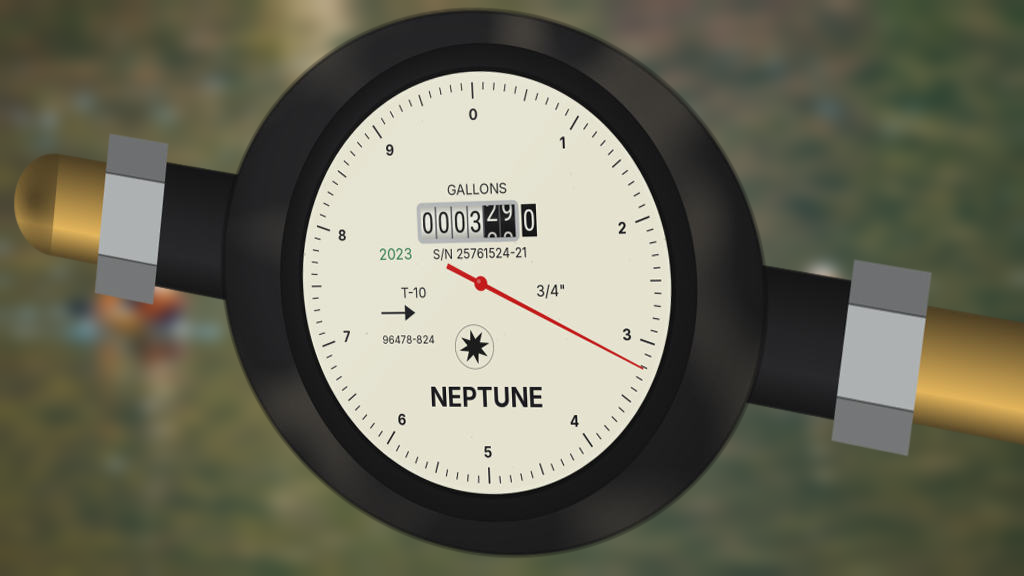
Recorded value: 3293.2 gal
